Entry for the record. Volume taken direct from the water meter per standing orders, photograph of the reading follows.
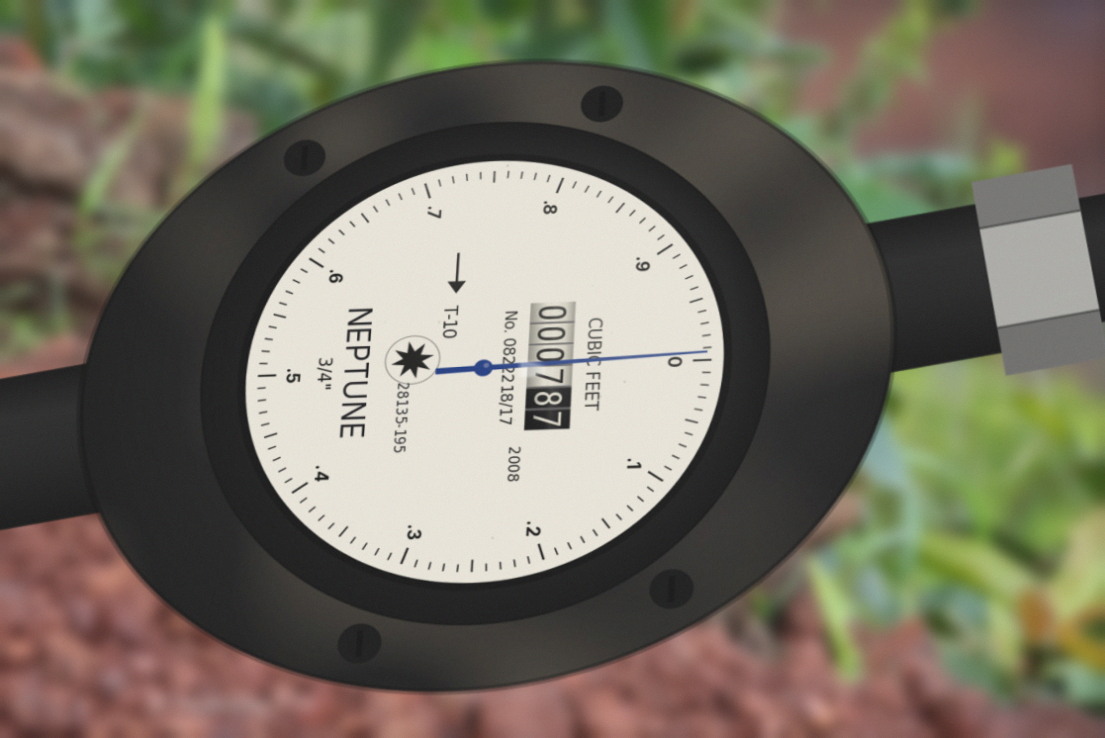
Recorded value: 786.99 ft³
